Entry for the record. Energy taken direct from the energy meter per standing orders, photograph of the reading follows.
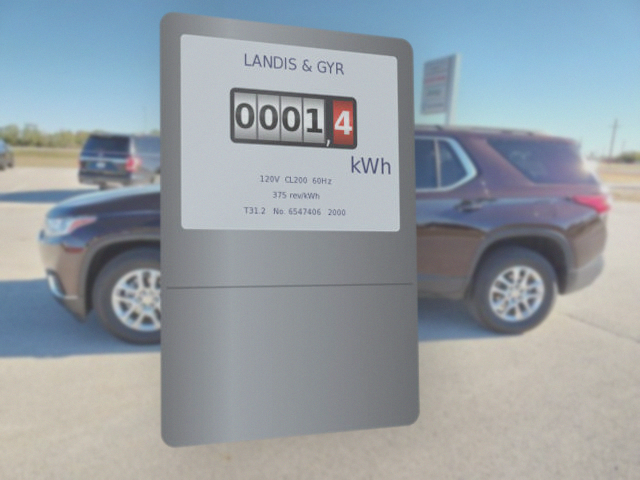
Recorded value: 1.4 kWh
